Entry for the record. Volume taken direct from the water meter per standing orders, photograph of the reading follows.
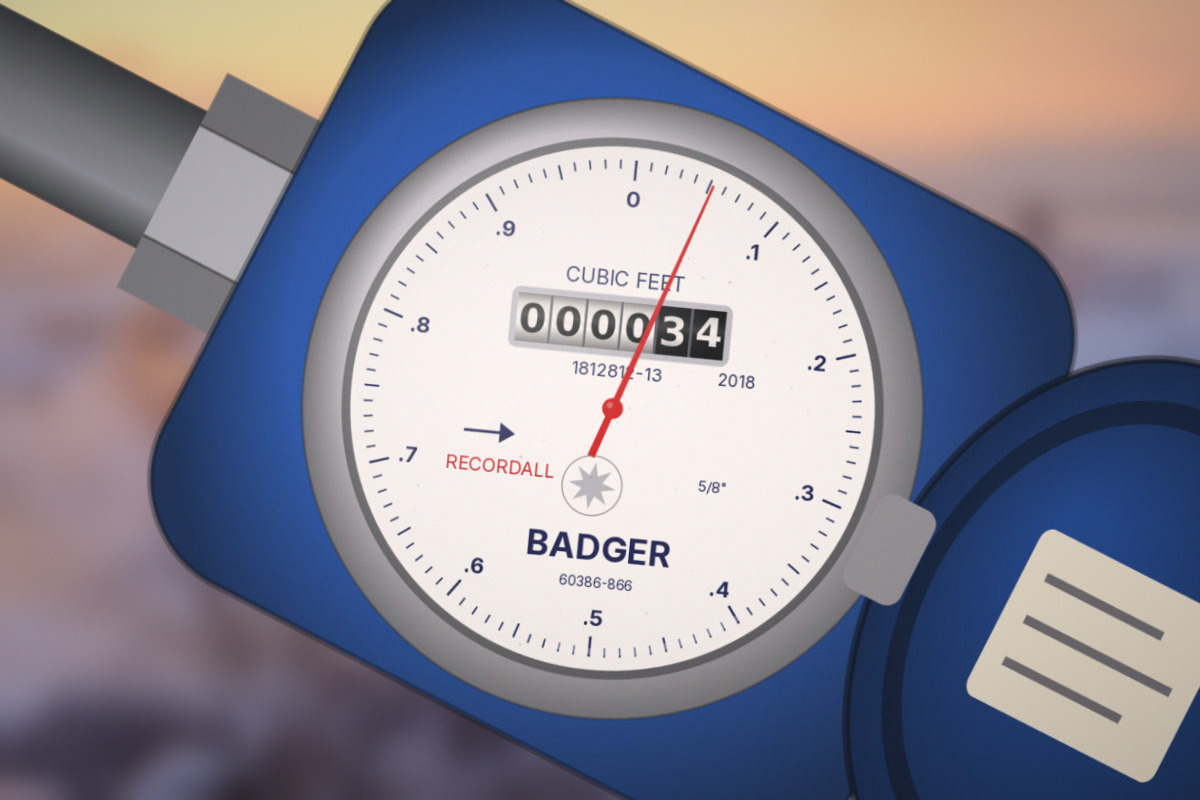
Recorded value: 34.05 ft³
